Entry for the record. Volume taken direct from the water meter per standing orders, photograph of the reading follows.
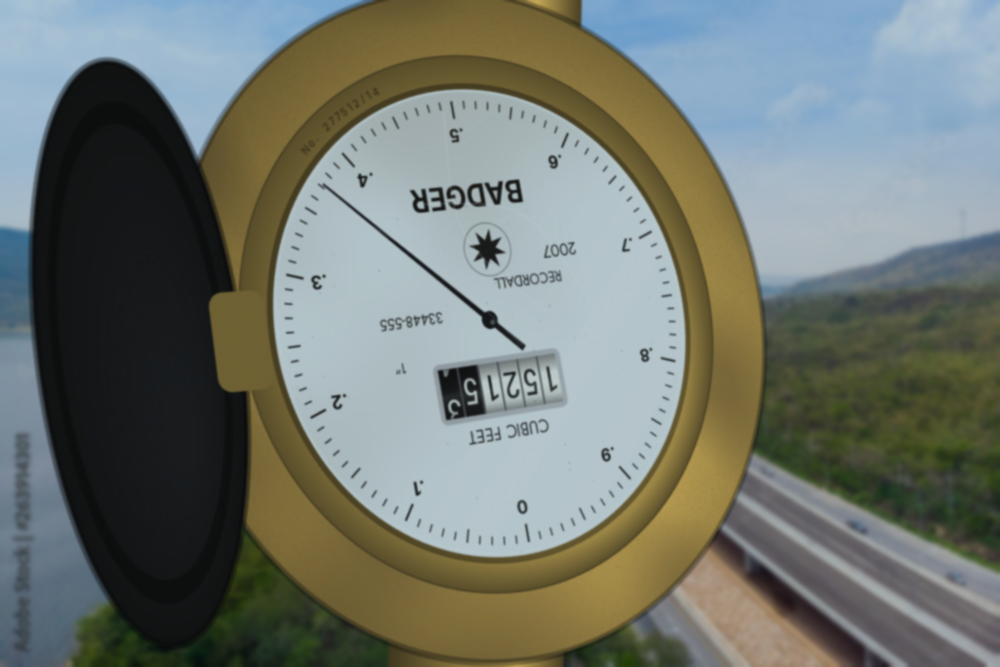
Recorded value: 152153.37 ft³
